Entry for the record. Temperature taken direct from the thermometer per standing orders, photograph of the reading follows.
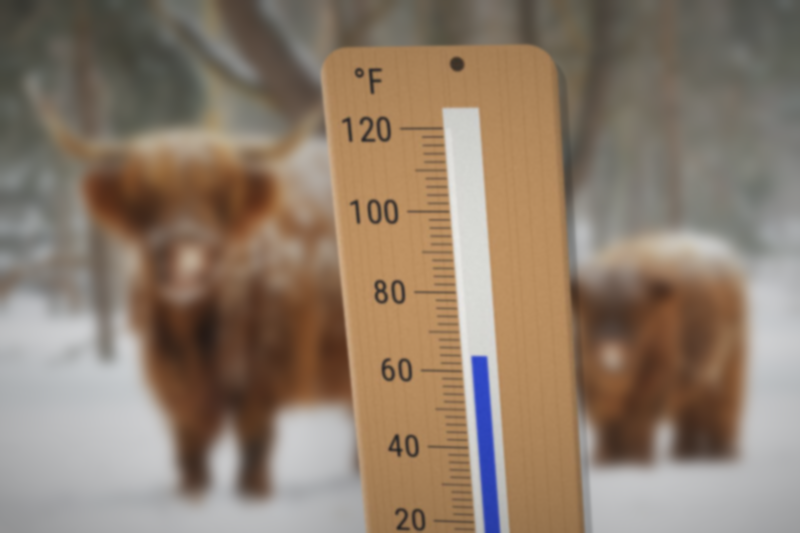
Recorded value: 64 °F
